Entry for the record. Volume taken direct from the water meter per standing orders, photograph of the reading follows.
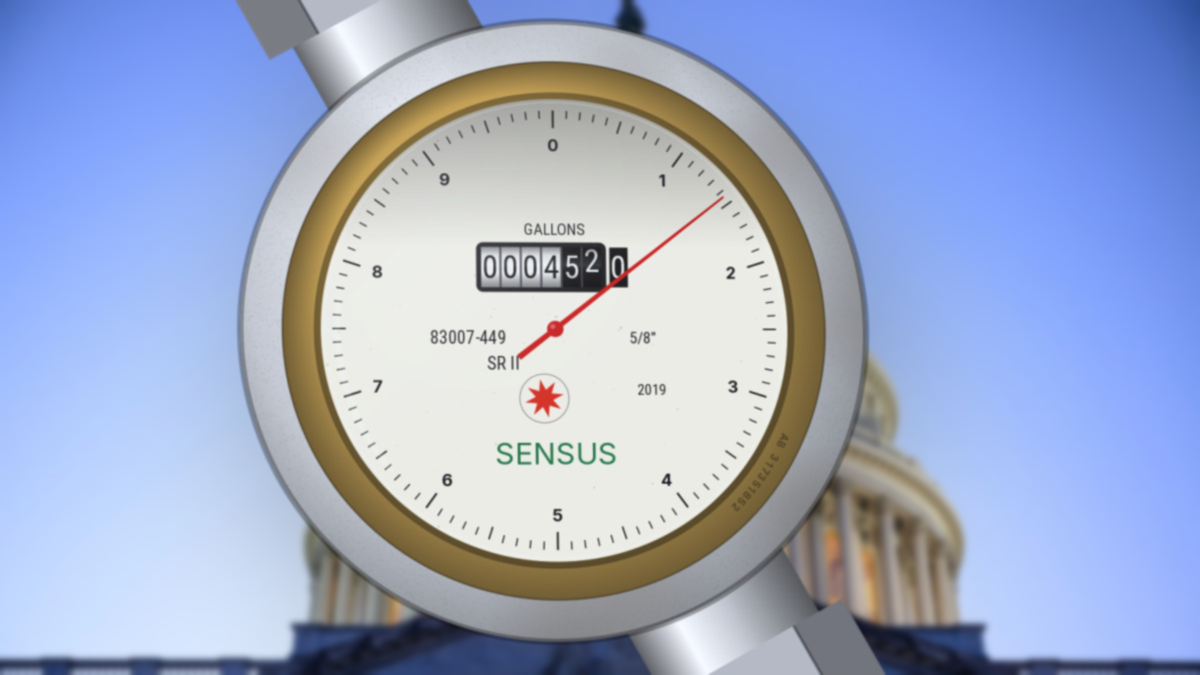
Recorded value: 4521.4 gal
